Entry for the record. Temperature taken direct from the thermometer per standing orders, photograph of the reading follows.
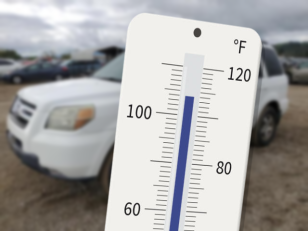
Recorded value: 108 °F
